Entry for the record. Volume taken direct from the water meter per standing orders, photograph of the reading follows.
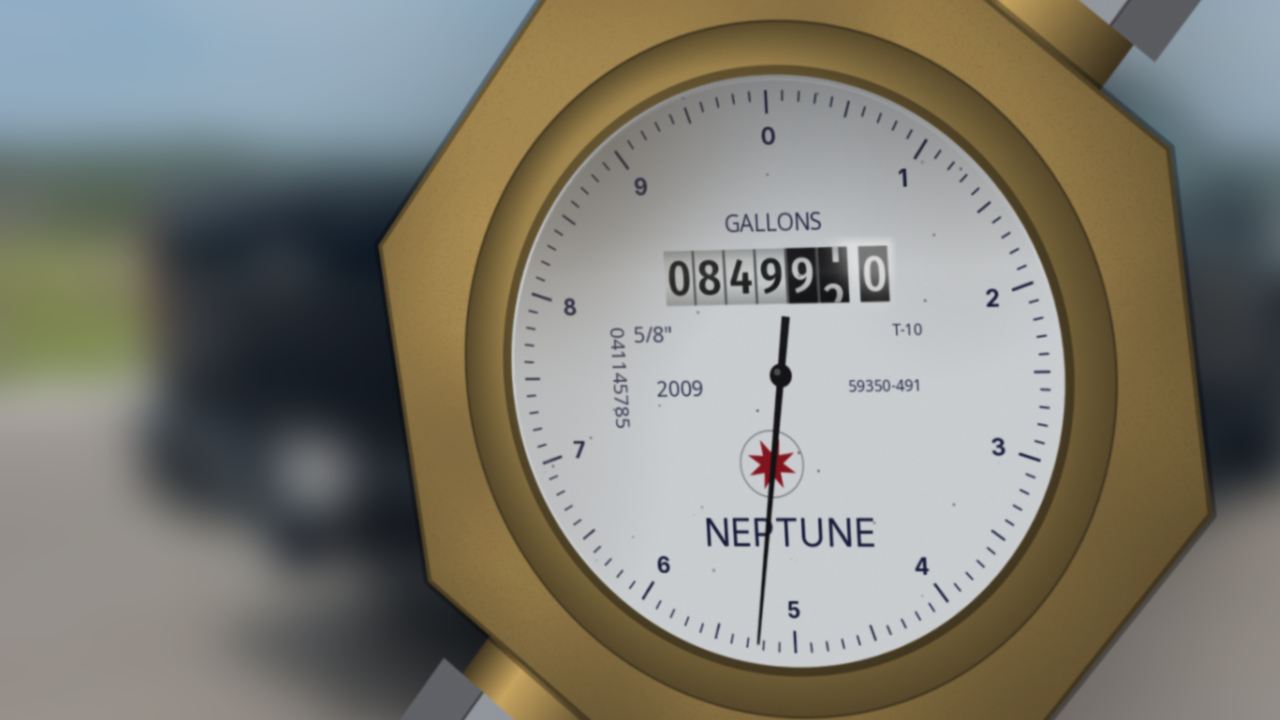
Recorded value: 849915.2 gal
